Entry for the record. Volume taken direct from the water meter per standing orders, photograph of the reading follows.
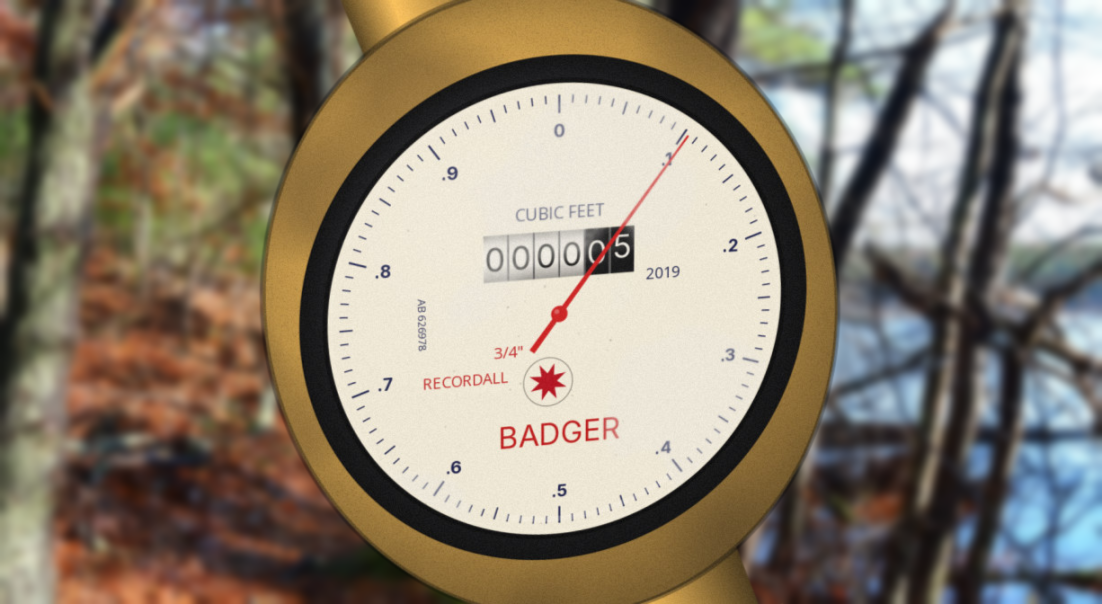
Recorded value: 5.10 ft³
